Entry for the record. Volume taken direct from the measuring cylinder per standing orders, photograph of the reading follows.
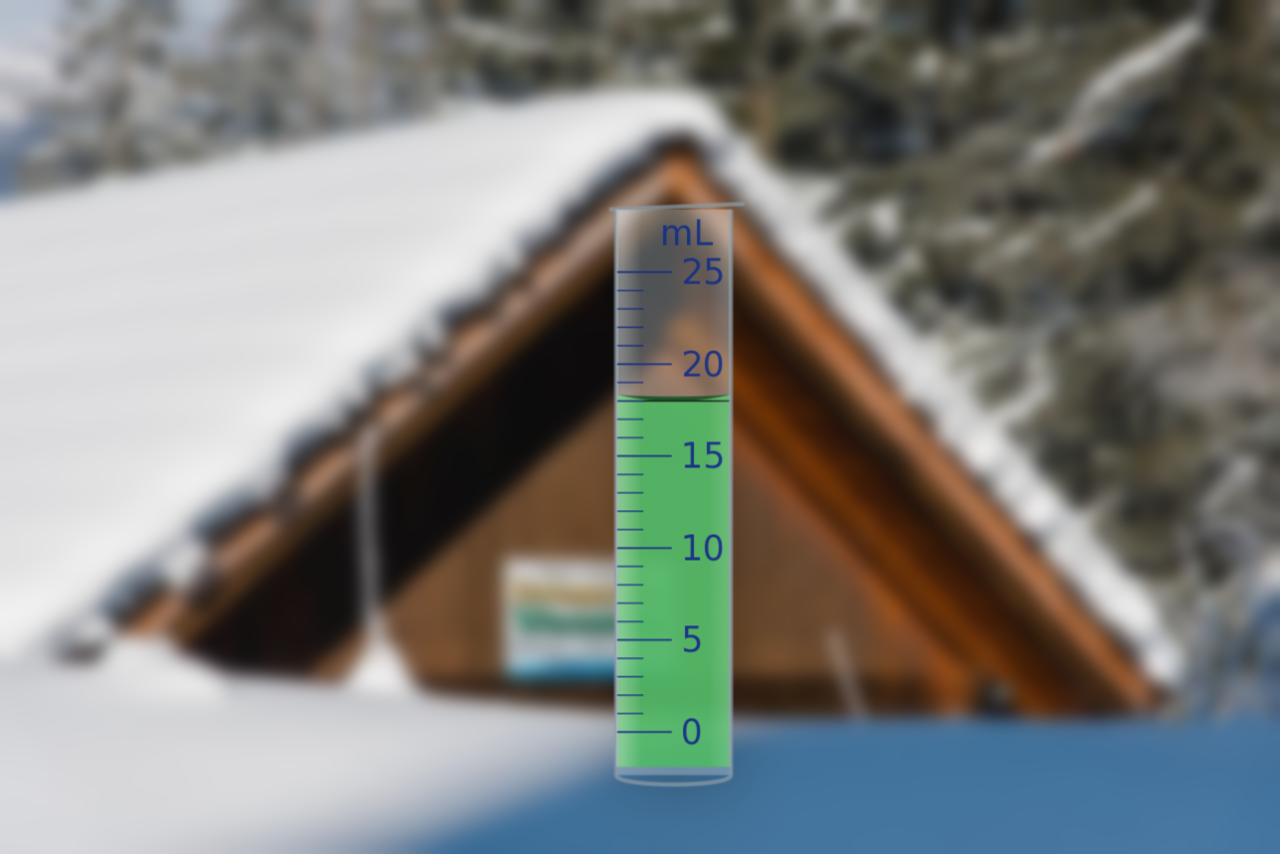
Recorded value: 18 mL
